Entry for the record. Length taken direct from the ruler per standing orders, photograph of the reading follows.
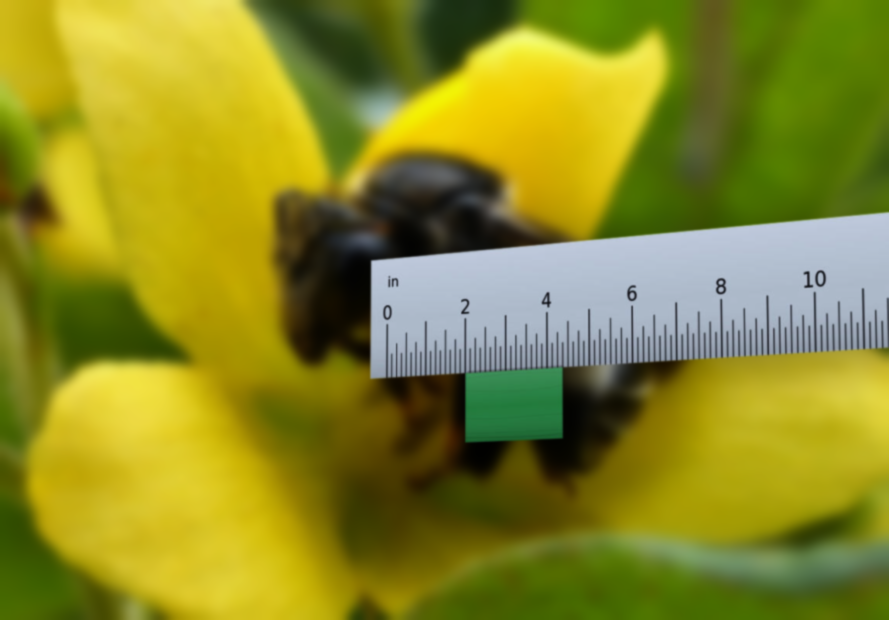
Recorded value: 2.375 in
